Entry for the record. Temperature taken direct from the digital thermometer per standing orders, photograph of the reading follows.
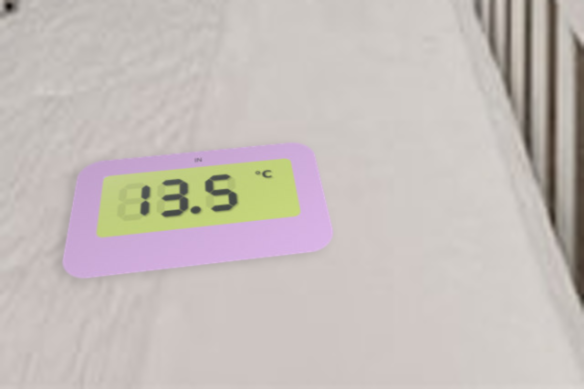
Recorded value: 13.5 °C
